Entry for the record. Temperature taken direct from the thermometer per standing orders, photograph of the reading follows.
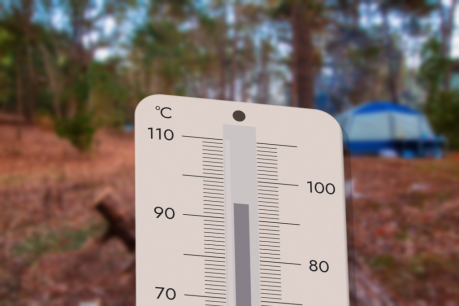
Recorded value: 94 °C
